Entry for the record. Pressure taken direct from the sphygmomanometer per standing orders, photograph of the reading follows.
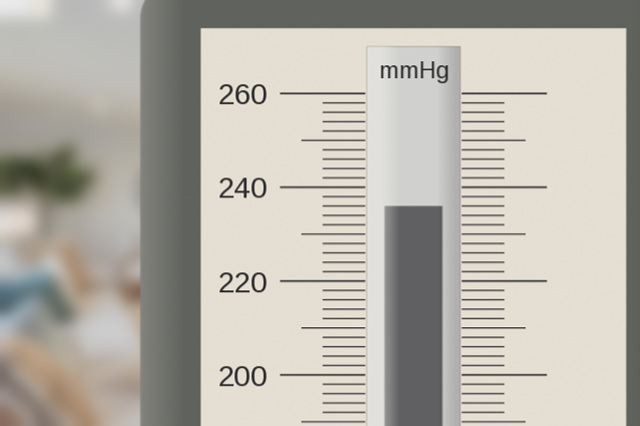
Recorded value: 236 mmHg
